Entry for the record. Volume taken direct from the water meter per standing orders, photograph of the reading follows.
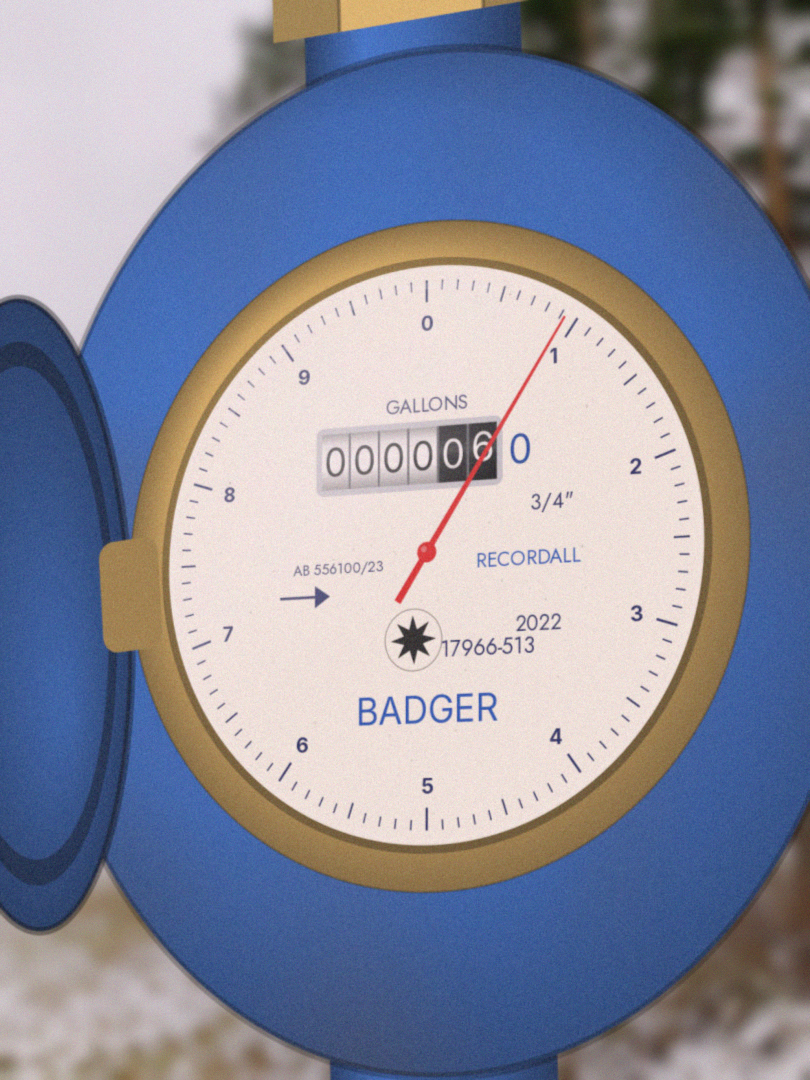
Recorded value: 60.9 gal
